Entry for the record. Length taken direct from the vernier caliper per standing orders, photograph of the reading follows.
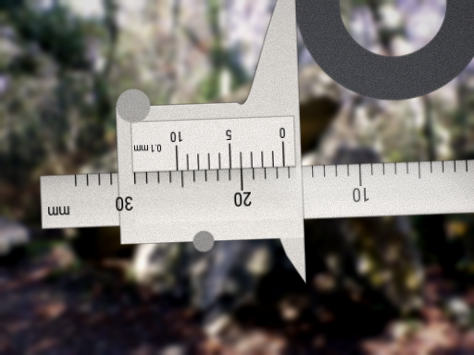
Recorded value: 16.4 mm
